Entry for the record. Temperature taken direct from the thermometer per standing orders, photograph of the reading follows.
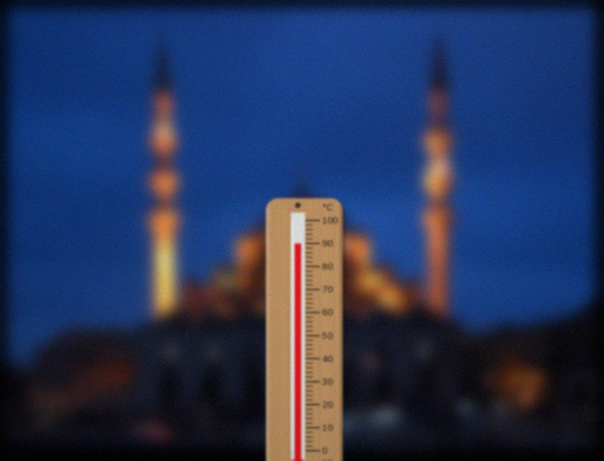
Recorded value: 90 °C
